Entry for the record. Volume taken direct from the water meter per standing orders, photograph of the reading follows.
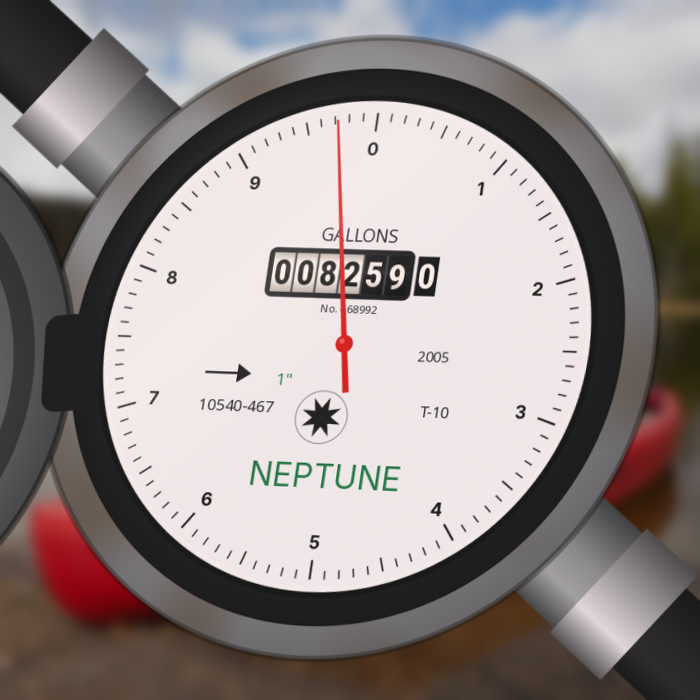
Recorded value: 82589.7 gal
